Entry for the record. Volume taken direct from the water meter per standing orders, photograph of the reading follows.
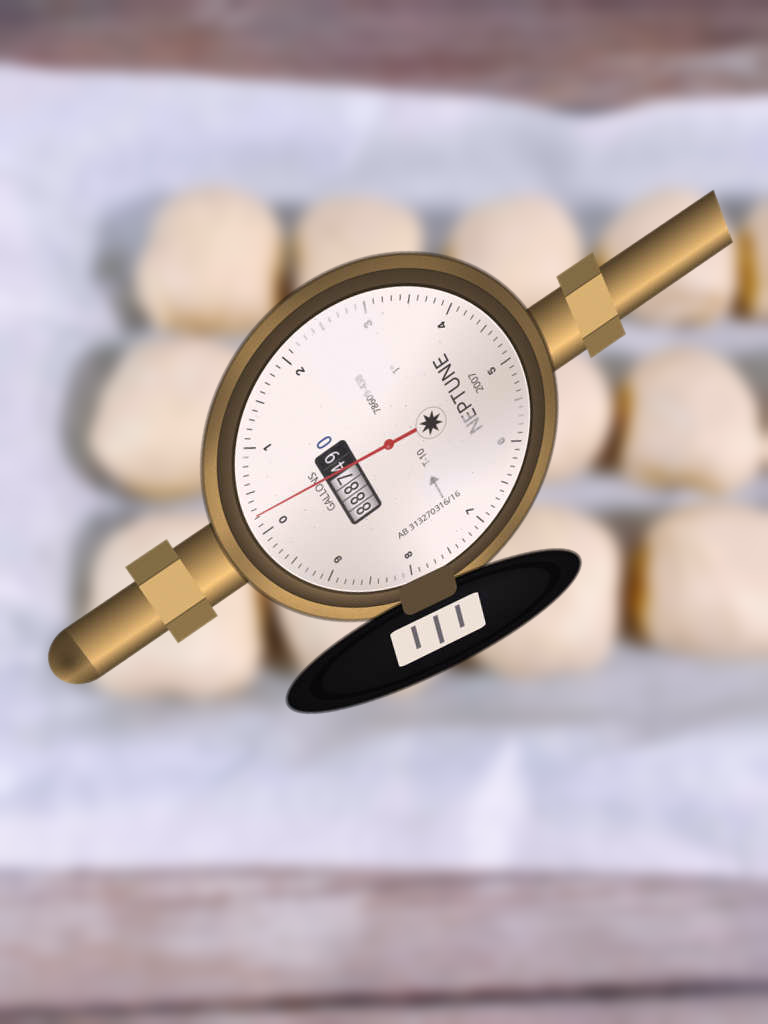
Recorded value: 8887490.2 gal
